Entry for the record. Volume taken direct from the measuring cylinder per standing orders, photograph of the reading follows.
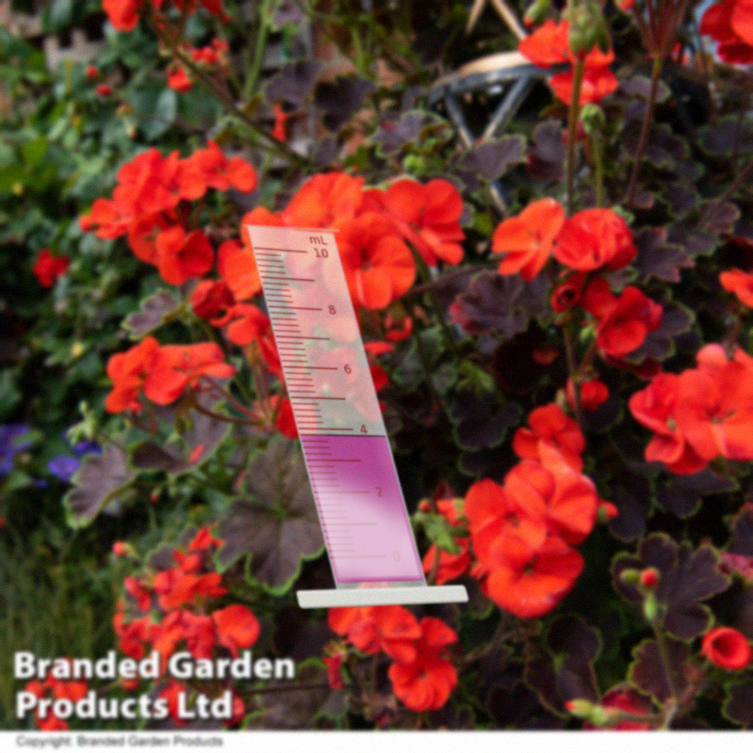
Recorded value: 3.8 mL
